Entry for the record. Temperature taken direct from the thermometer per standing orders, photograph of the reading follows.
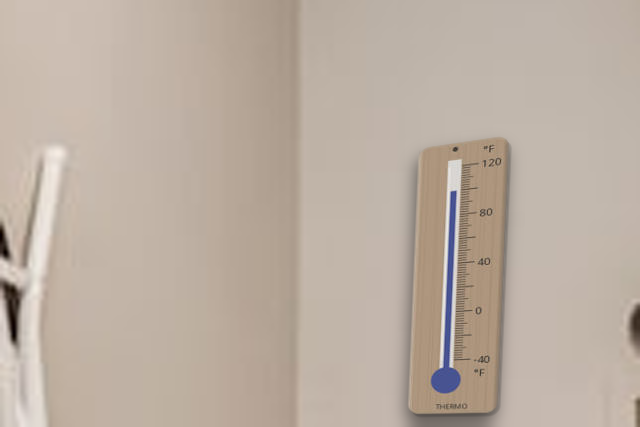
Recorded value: 100 °F
